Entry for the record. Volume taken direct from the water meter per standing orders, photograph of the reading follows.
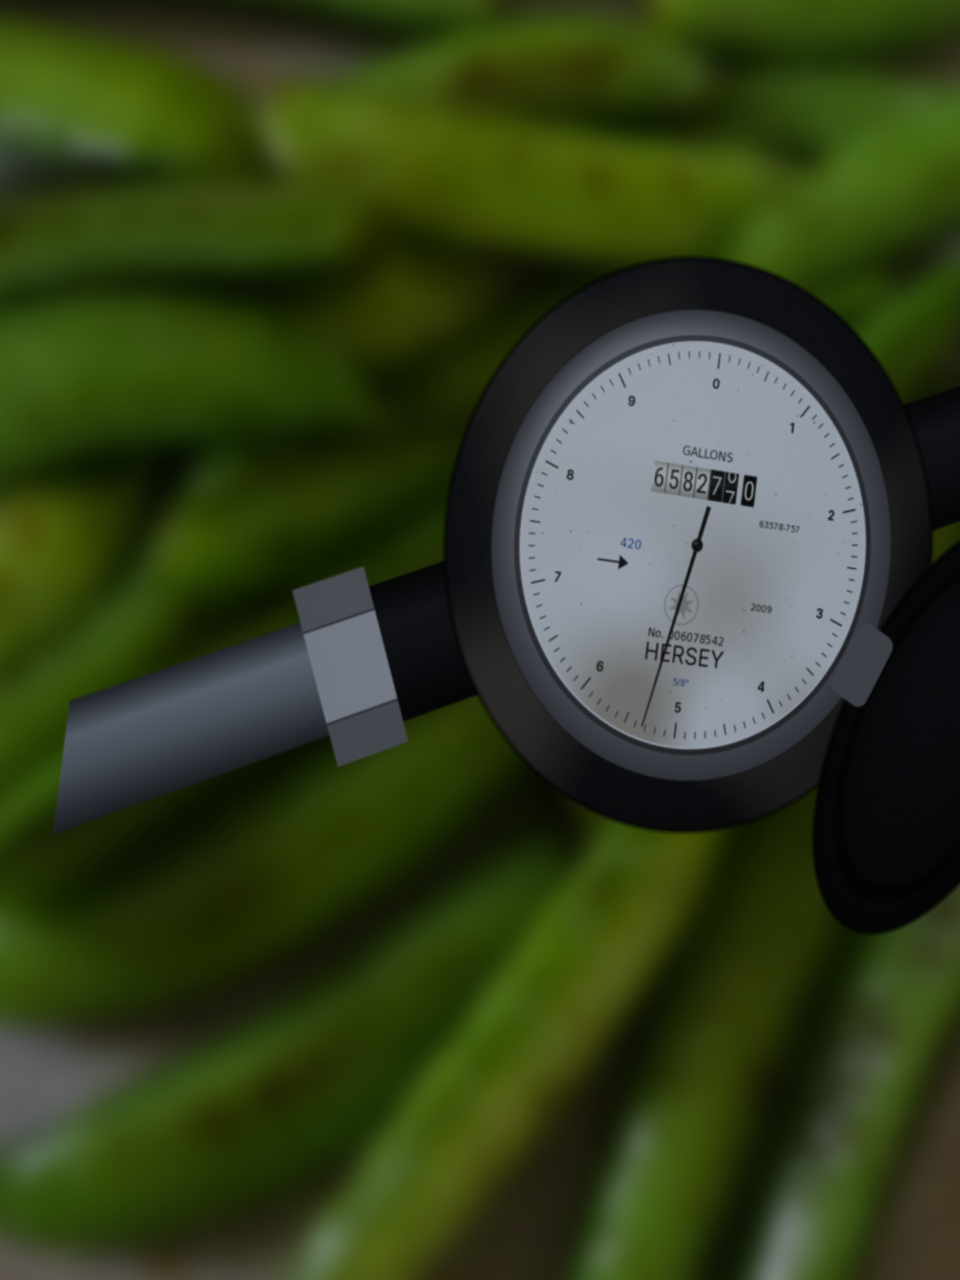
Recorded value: 6582765.3 gal
